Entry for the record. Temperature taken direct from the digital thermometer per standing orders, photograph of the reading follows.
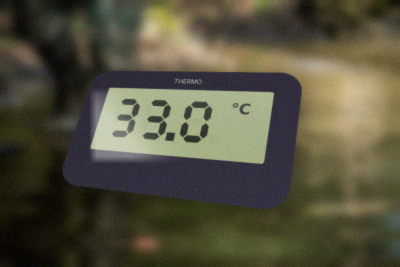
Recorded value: 33.0 °C
